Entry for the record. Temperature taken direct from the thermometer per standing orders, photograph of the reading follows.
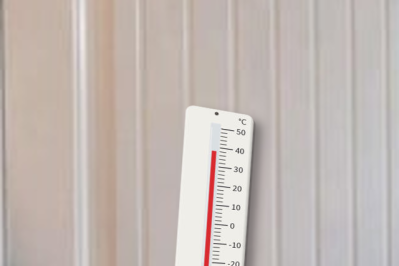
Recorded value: 38 °C
